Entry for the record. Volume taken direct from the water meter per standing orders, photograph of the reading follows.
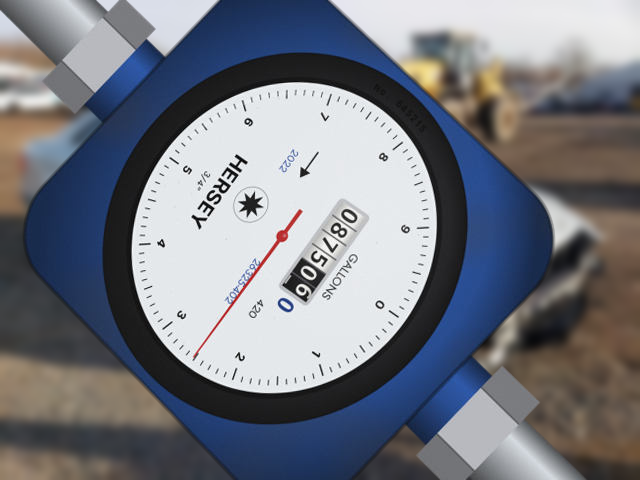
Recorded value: 875062.5 gal
